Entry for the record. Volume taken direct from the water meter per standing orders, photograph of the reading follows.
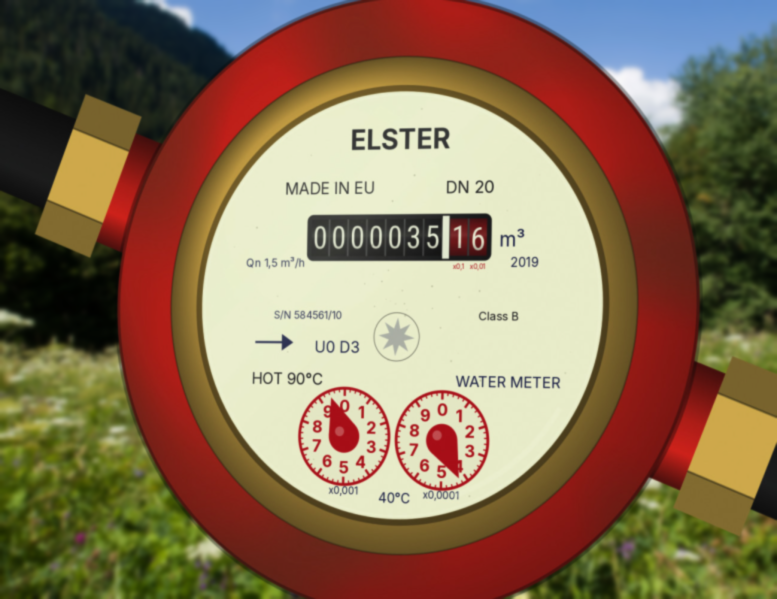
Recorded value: 35.1594 m³
